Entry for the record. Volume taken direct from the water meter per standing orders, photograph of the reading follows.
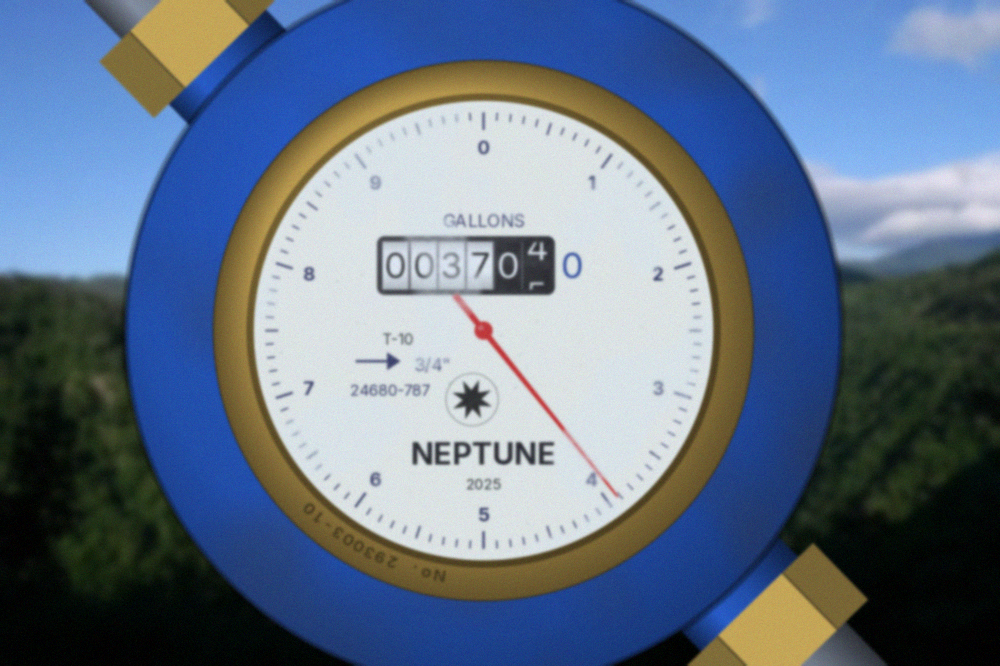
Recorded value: 37043.9 gal
